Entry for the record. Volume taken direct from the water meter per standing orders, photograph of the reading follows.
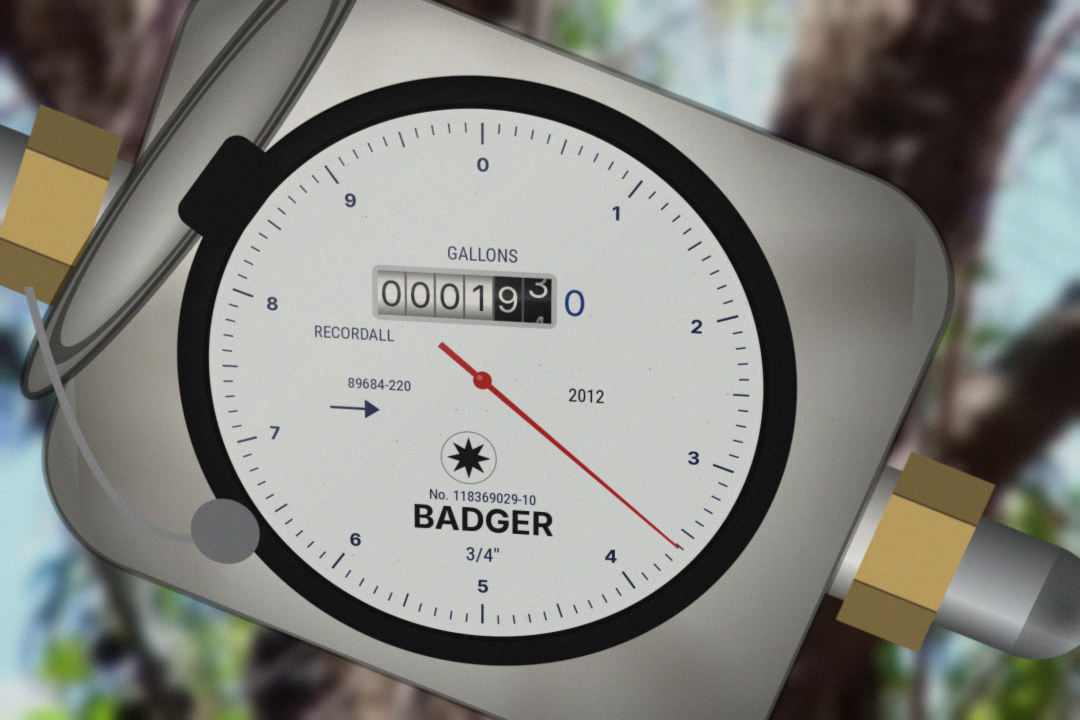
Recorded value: 1933.6 gal
